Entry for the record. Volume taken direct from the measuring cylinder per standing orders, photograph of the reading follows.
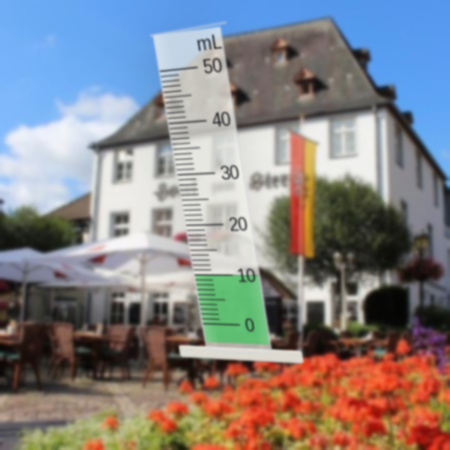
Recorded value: 10 mL
